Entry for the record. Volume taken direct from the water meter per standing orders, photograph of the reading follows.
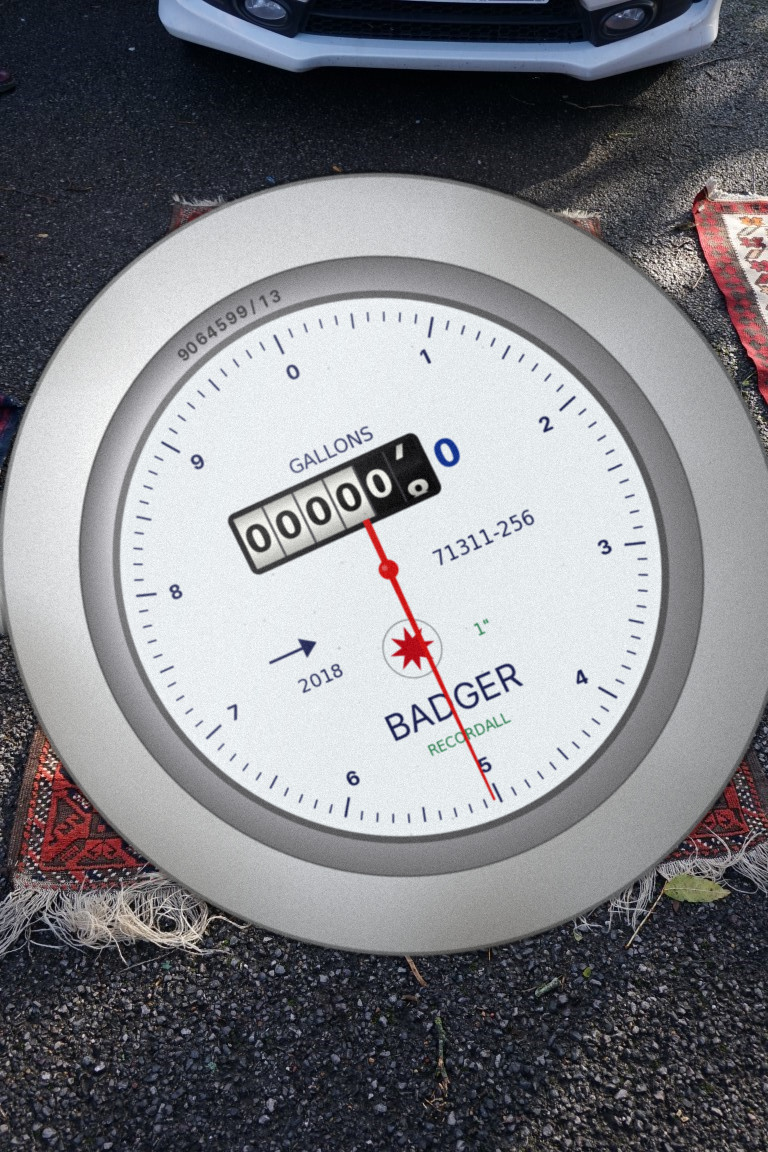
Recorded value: 75.0 gal
